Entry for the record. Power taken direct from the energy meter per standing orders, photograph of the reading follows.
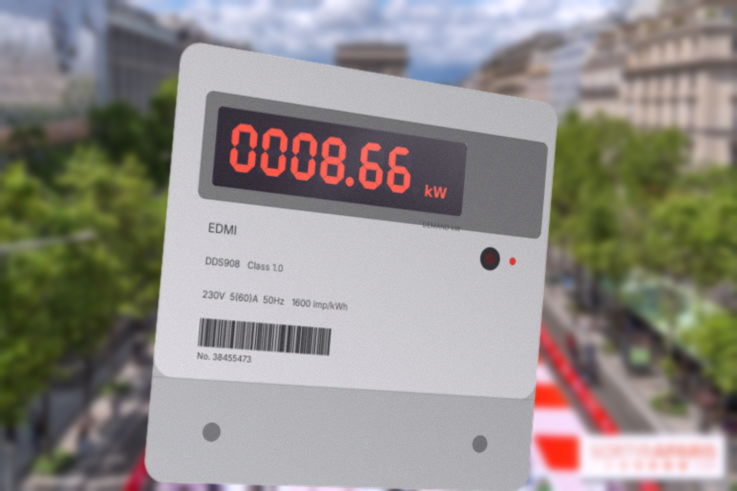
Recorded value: 8.66 kW
